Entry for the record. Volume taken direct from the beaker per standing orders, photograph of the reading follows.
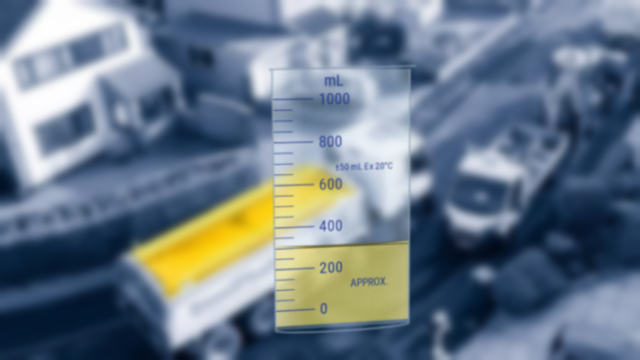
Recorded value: 300 mL
